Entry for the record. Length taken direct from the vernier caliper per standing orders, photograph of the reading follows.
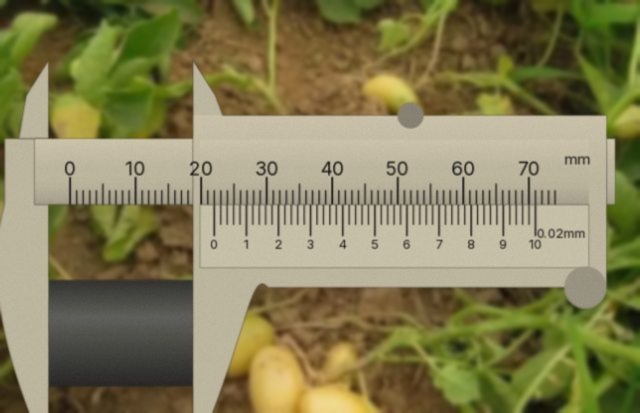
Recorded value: 22.0 mm
